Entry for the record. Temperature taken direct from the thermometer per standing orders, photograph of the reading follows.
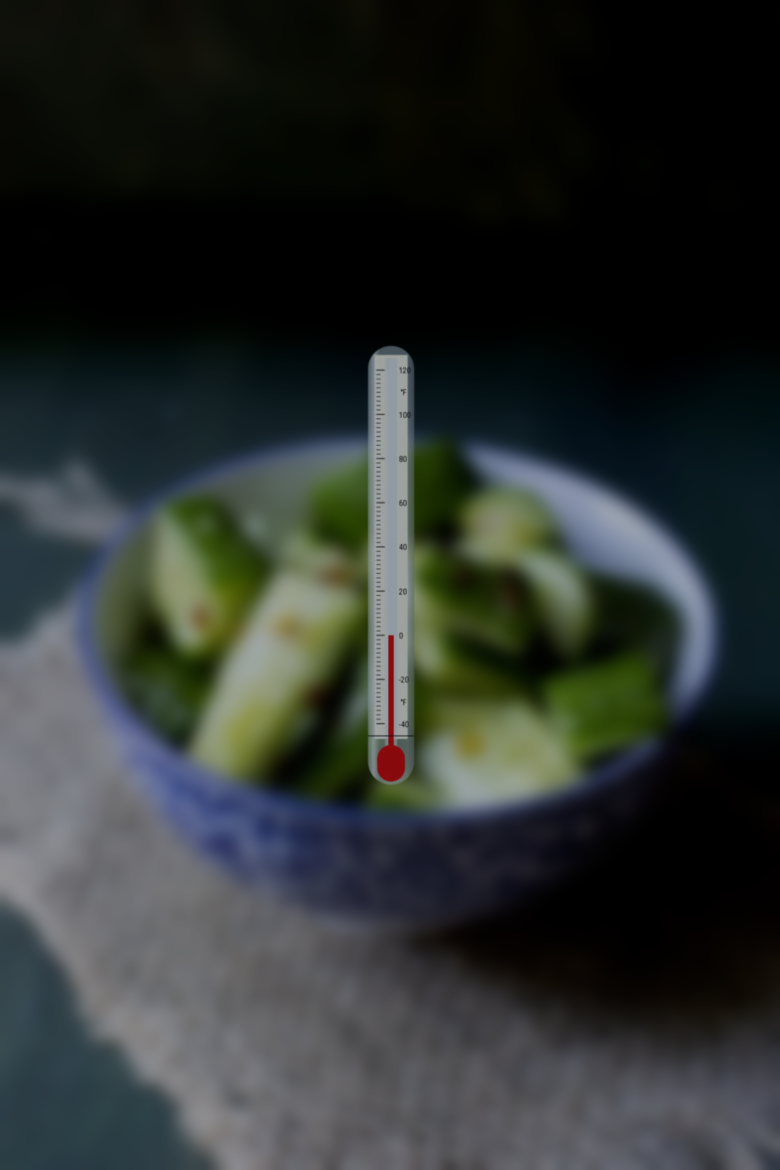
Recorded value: 0 °F
